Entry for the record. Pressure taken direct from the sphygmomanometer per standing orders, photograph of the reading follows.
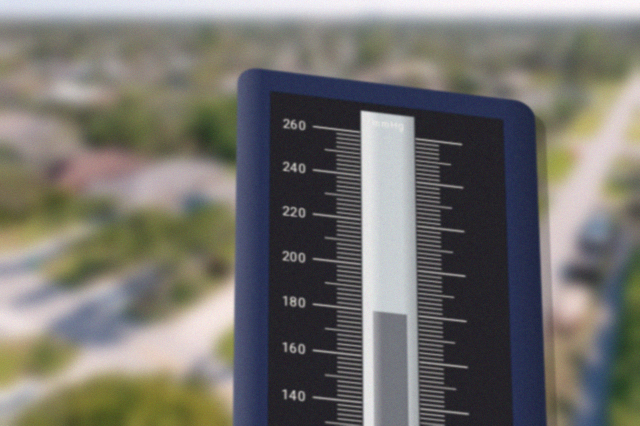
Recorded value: 180 mmHg
